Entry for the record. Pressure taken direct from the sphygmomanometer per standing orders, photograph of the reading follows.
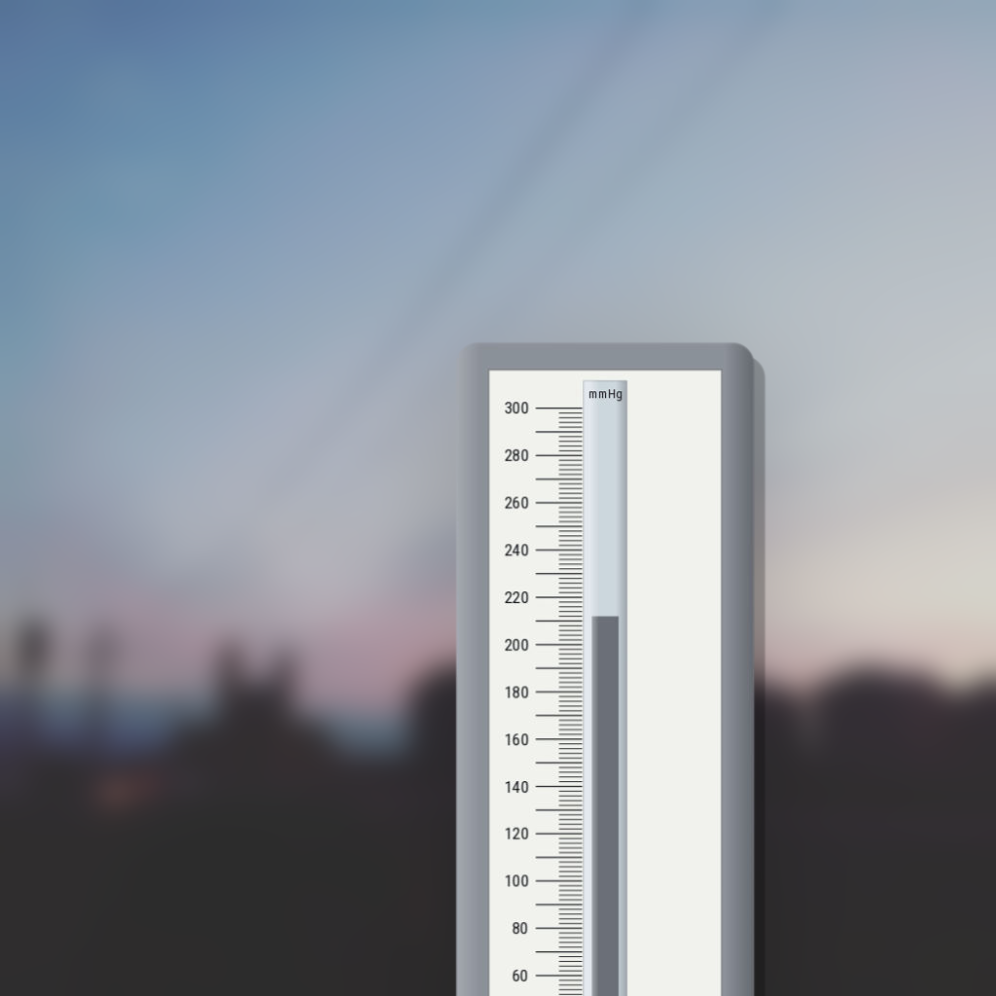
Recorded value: 212 mmHg
